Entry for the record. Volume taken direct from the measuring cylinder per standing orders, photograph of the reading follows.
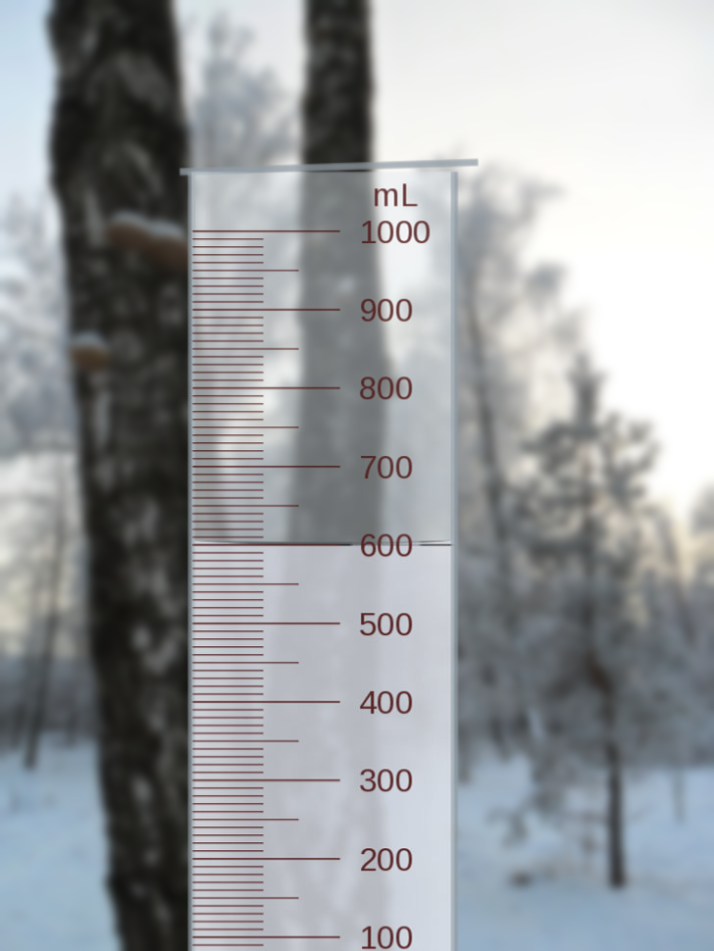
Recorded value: 600 mL
